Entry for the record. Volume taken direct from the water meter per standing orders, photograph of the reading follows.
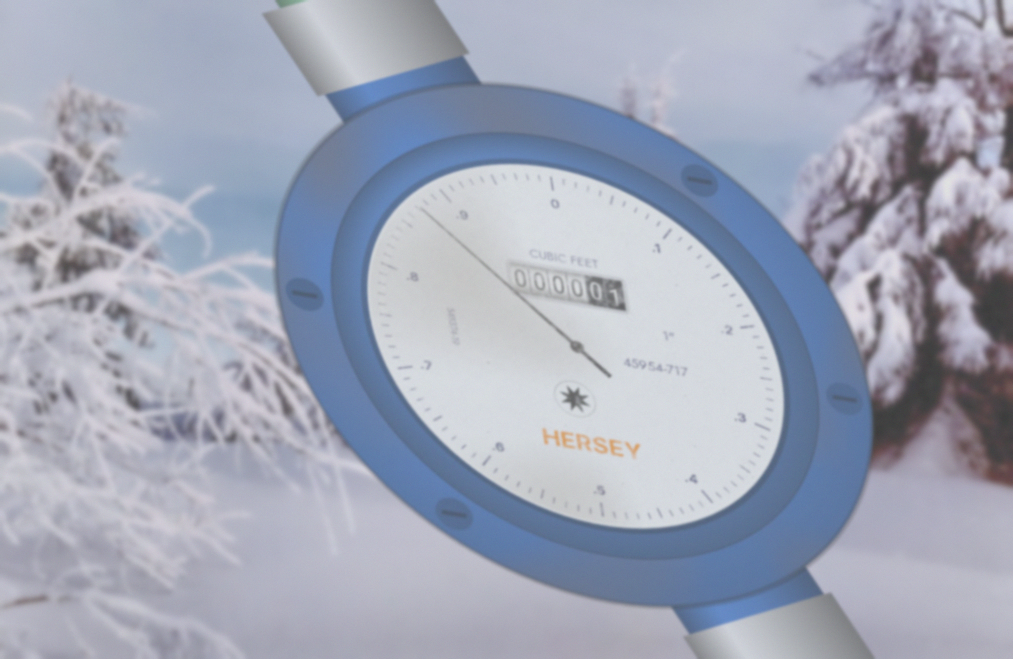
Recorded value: 0.87 ft³
